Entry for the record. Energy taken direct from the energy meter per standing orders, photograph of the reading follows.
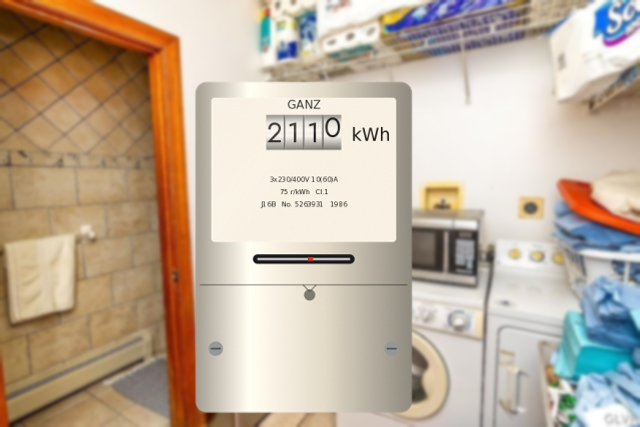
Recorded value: 2110 kWh
